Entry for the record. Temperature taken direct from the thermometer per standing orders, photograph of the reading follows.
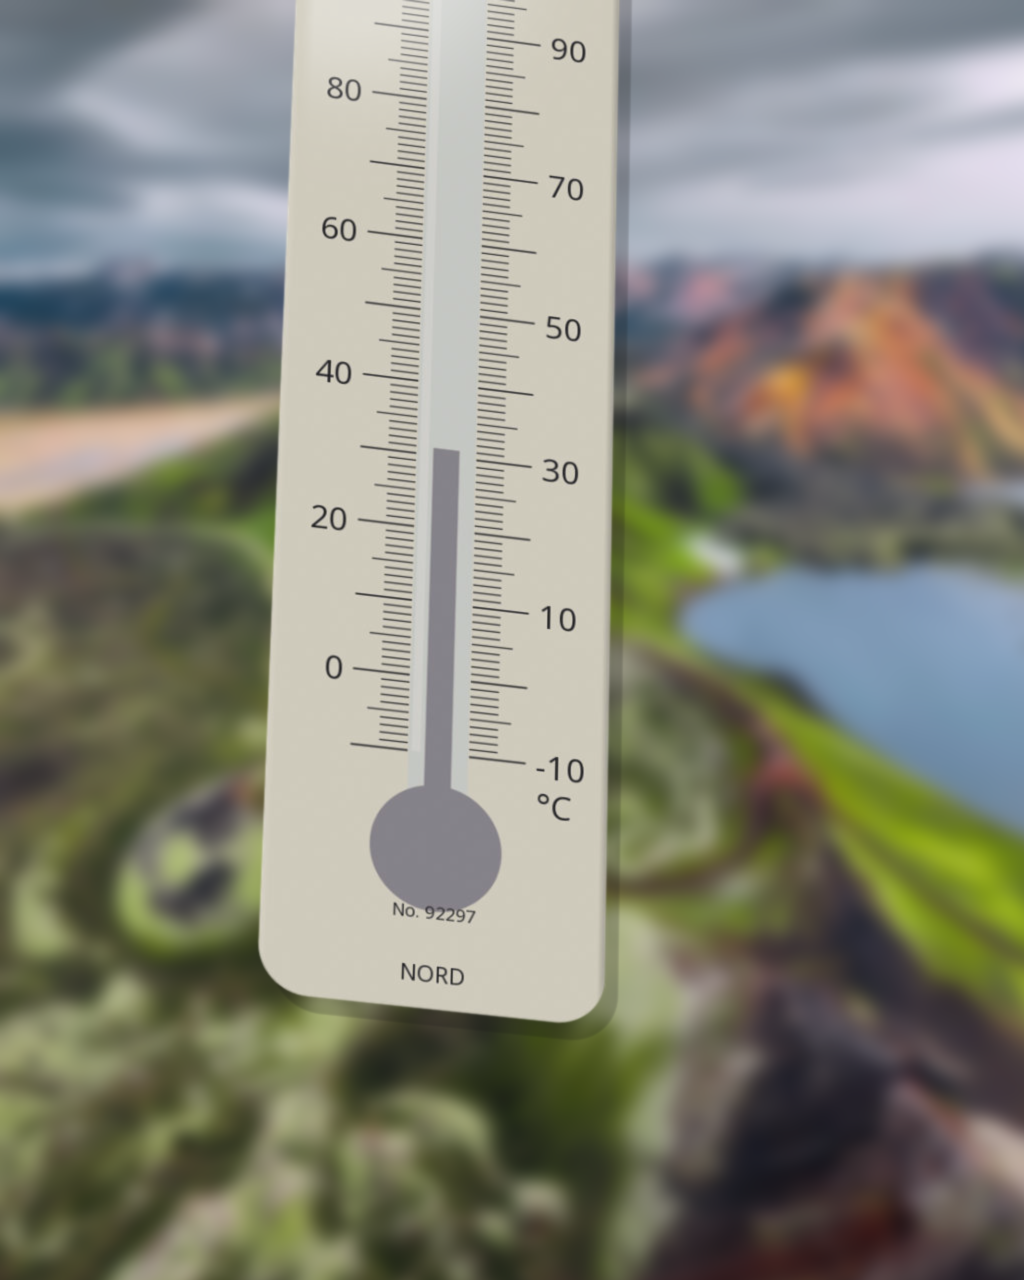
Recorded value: 31 °C
